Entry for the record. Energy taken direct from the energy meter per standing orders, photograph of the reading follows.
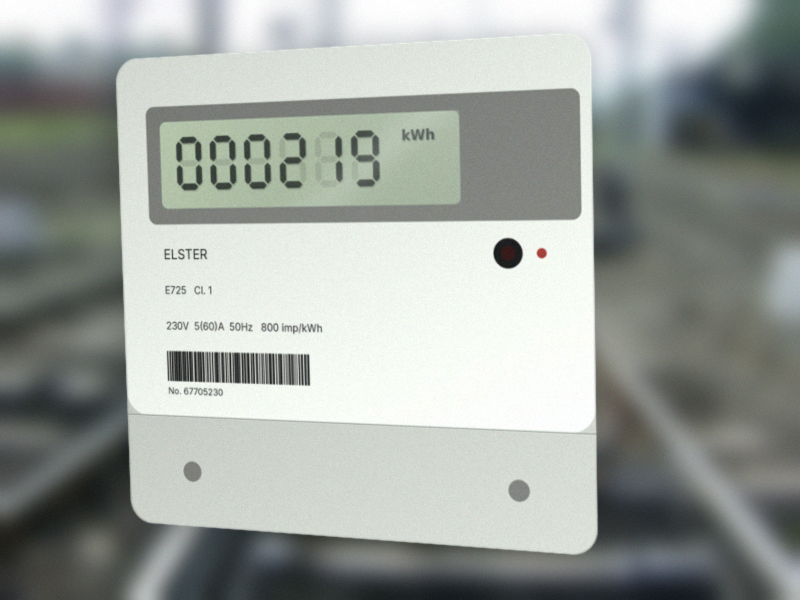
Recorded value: 219 kWh
